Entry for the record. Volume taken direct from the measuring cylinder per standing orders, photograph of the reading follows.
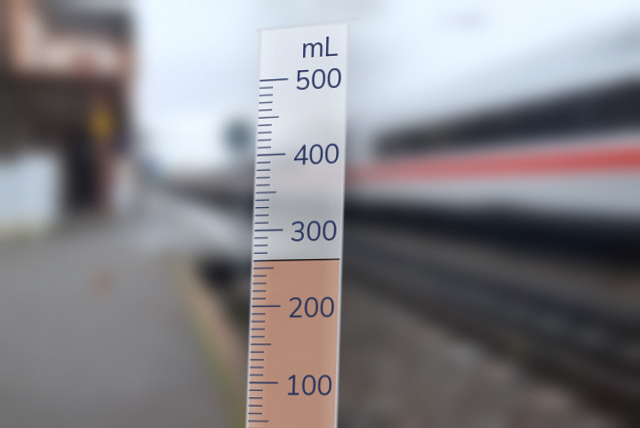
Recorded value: 260 mL
